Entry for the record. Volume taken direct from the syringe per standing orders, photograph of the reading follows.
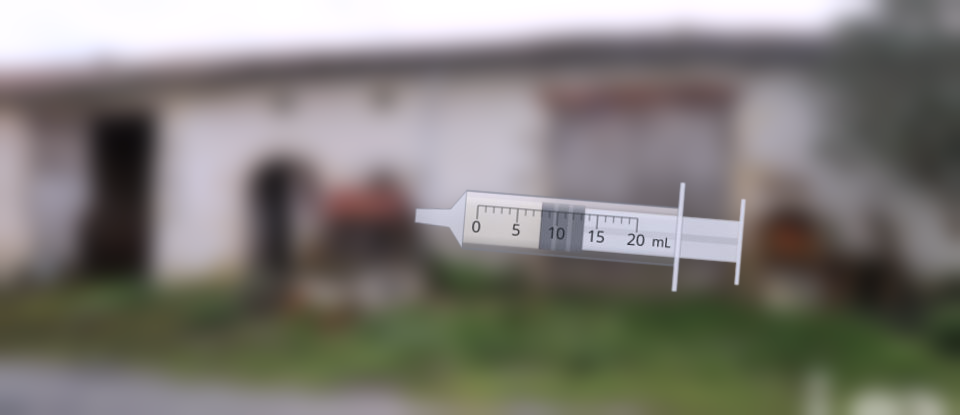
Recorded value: 8 mL
